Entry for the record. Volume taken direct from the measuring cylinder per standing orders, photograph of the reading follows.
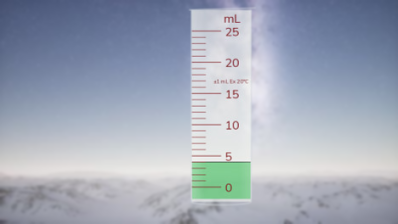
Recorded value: 4 mL
